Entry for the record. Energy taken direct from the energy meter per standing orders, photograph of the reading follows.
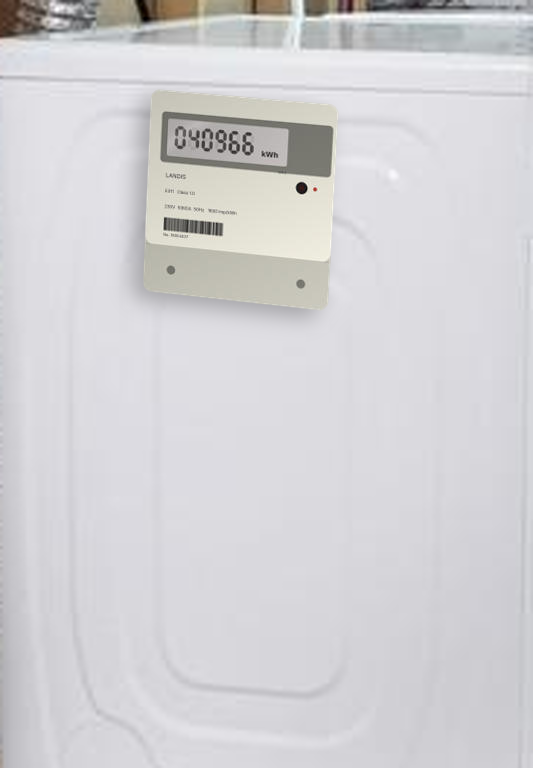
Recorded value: 40966 kWh
